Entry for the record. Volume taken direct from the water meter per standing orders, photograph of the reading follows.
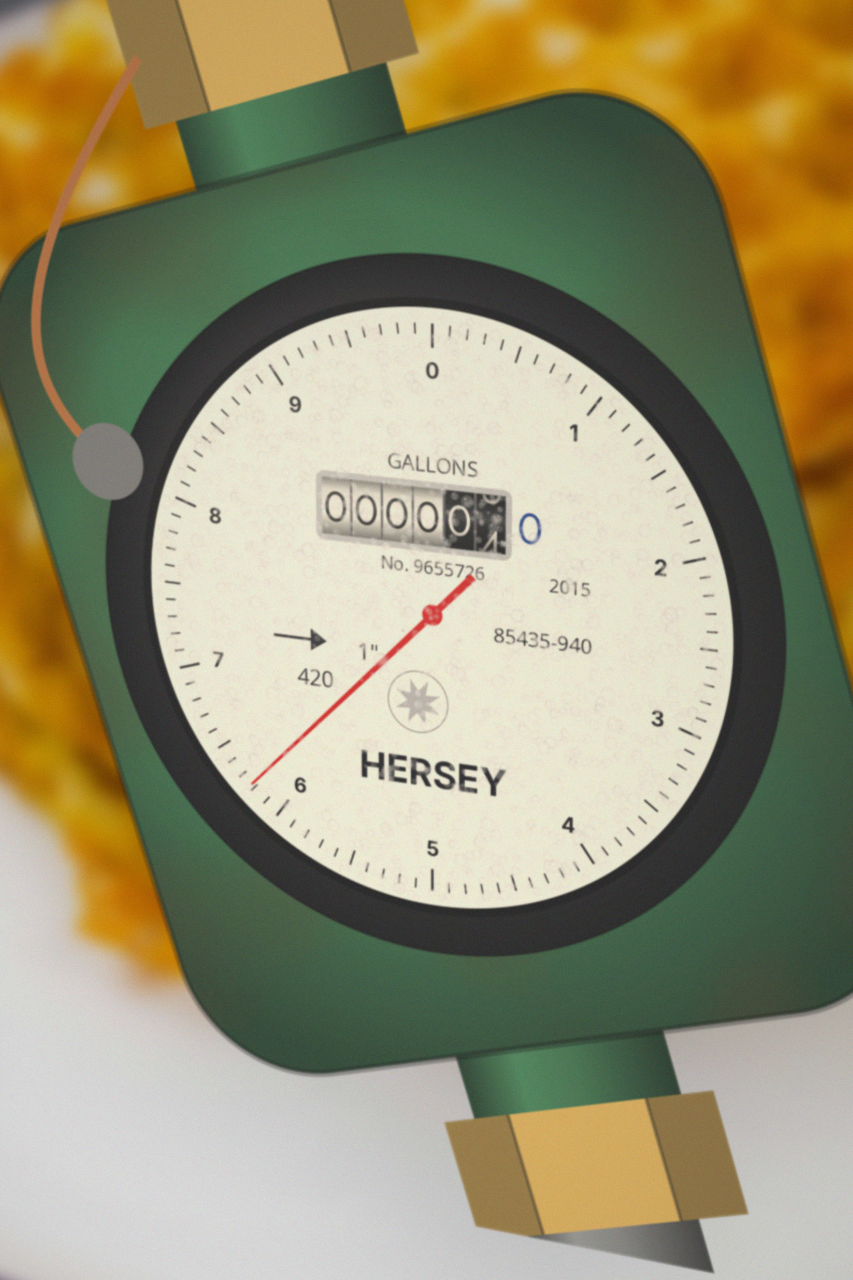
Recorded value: 36.2 gal
